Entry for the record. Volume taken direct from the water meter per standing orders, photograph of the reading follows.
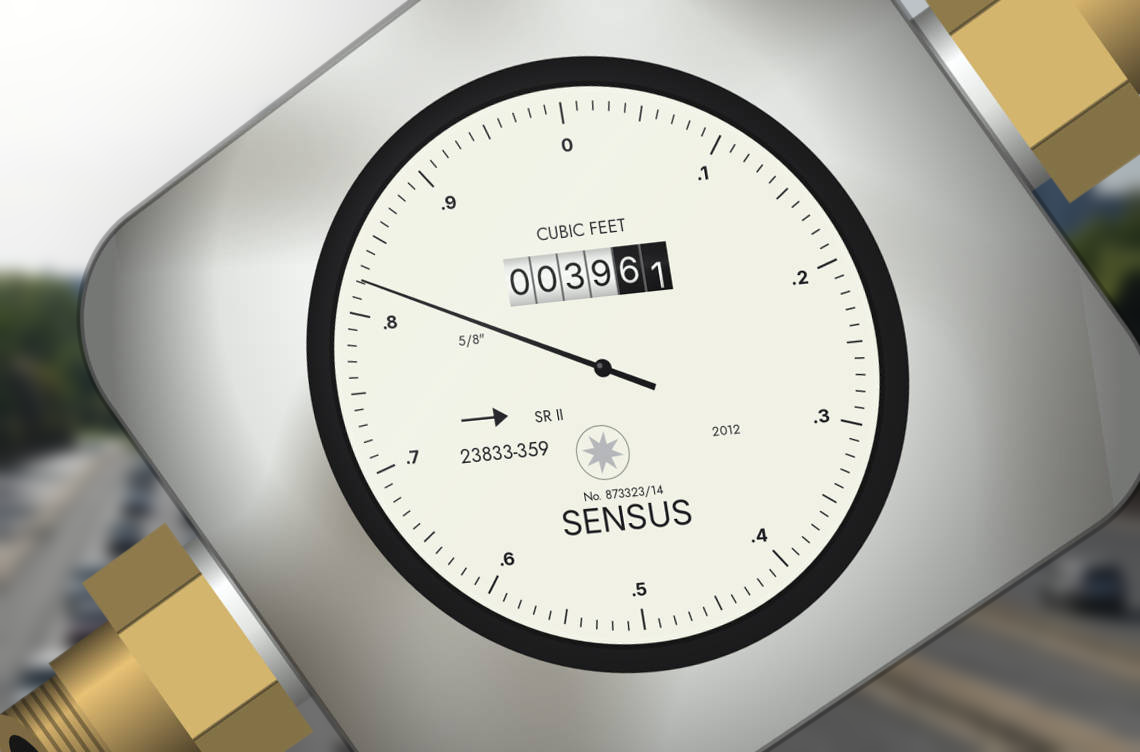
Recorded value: 3960.82 ft³
